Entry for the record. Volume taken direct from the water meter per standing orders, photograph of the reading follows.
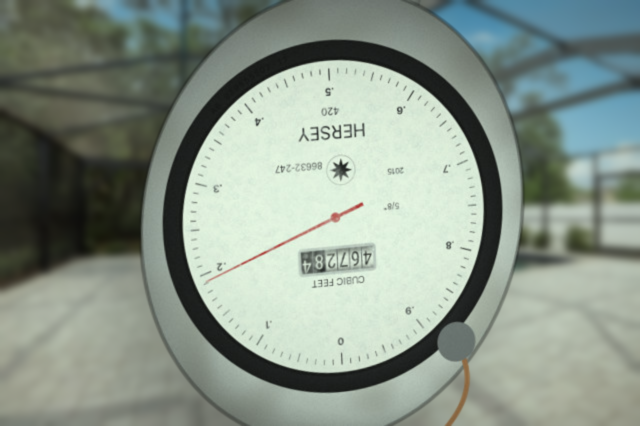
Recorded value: 467284.19 ft³
